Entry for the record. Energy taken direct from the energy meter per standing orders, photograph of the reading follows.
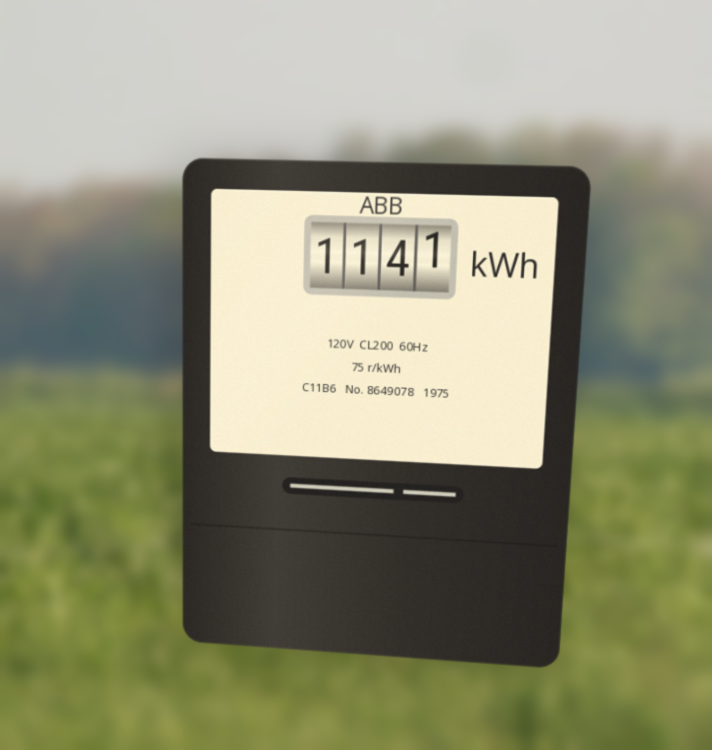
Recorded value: 1141 kWh
